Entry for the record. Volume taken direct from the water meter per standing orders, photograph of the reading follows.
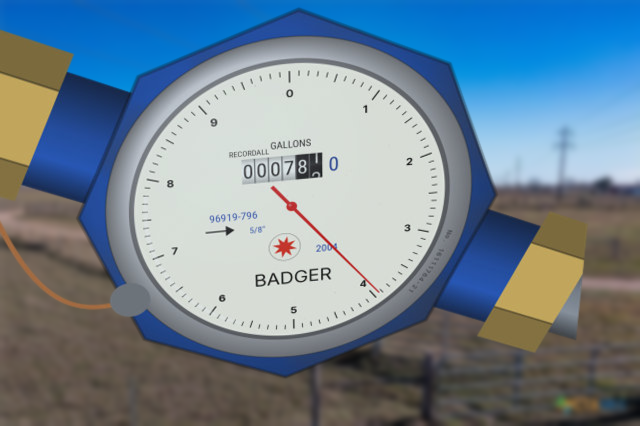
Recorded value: 7813.9 gal
